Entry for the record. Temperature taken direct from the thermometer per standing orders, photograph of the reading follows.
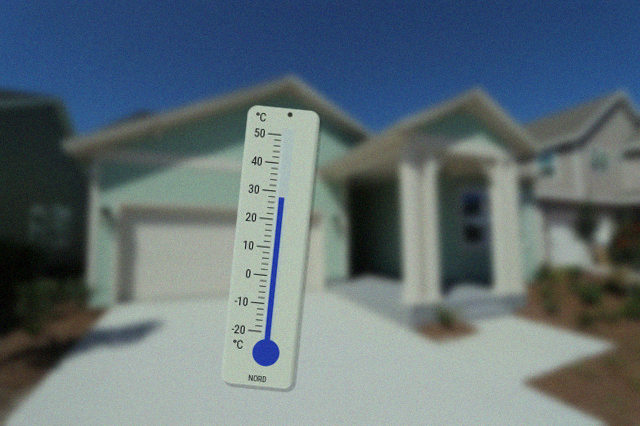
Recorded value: 28 °C
